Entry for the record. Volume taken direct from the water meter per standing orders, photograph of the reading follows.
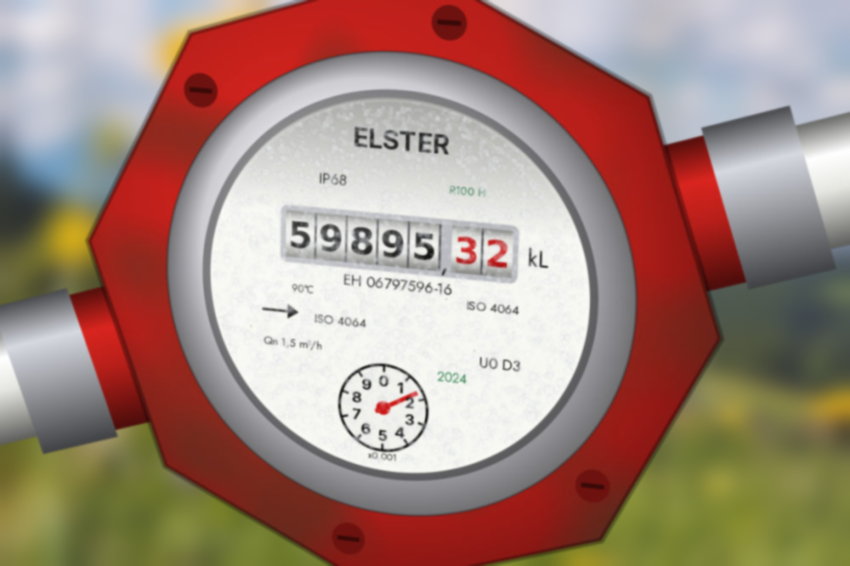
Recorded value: 59895.321 kL
